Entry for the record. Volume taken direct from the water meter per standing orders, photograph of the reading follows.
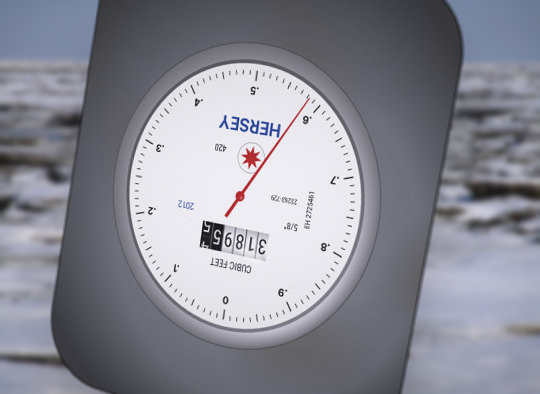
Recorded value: 318954.58 ft³
